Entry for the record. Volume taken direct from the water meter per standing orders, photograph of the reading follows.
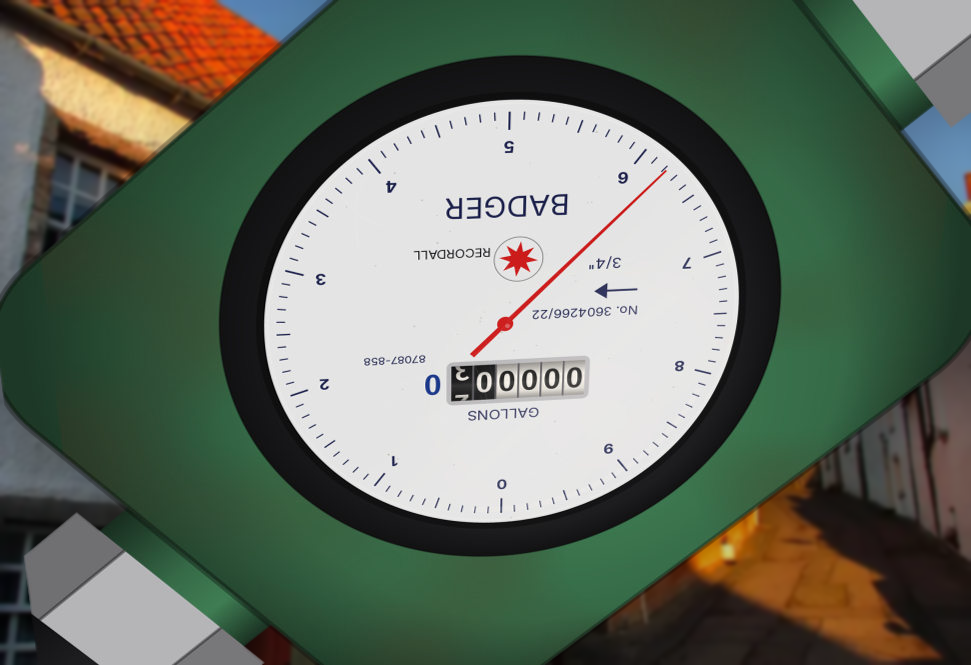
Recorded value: 26.2 gal
